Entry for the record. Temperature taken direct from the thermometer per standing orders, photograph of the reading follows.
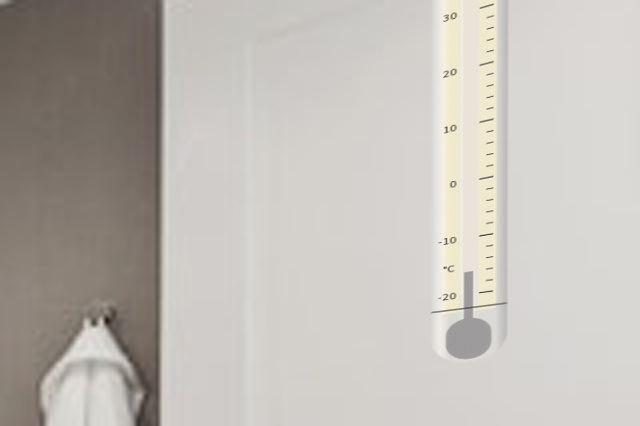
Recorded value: -16 °C
